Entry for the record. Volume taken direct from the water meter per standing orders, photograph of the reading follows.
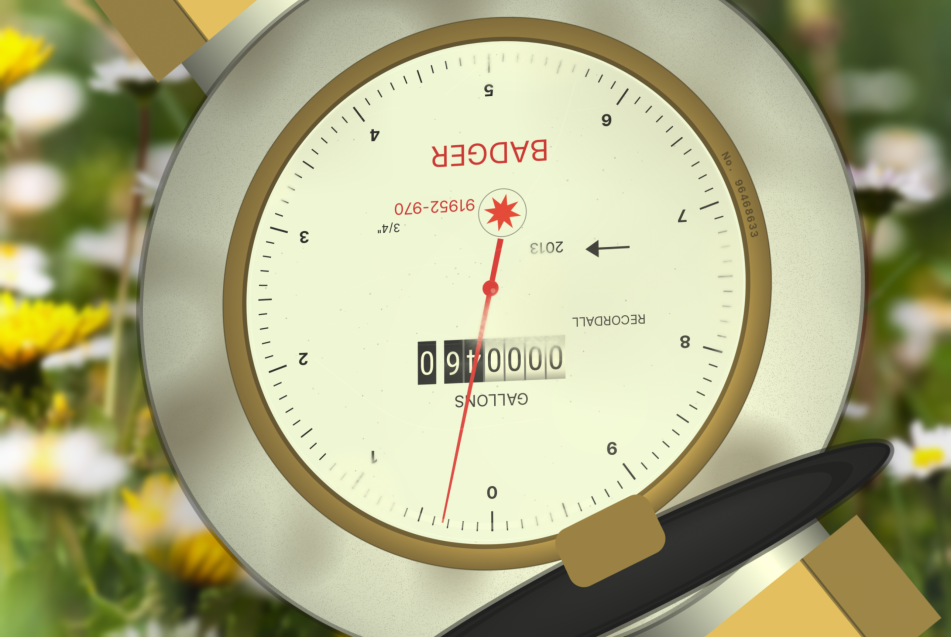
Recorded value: 460.3 gal
